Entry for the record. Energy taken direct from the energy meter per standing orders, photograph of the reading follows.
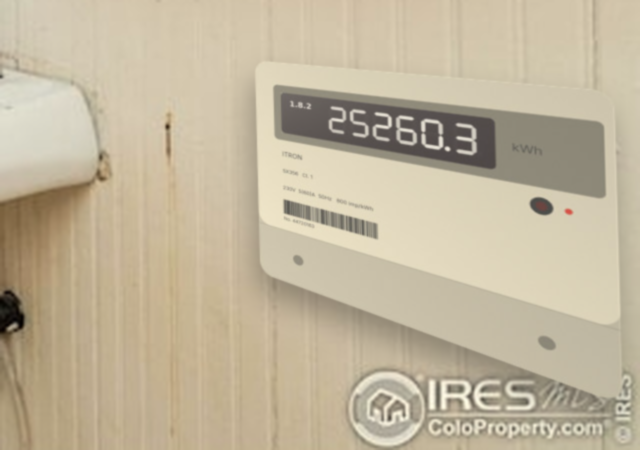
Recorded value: 25260.3 kWh
